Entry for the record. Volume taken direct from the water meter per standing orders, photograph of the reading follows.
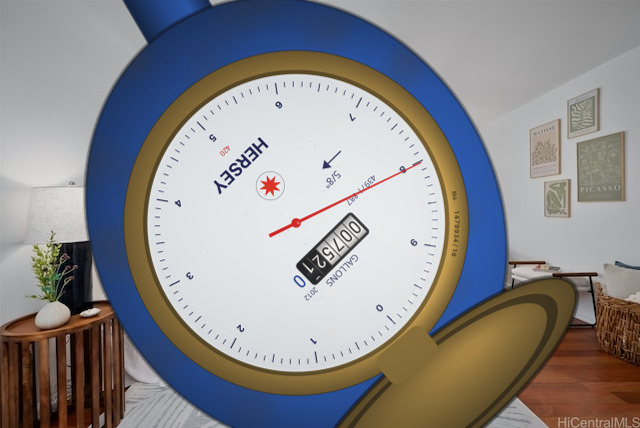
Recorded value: 75208.0 gal
